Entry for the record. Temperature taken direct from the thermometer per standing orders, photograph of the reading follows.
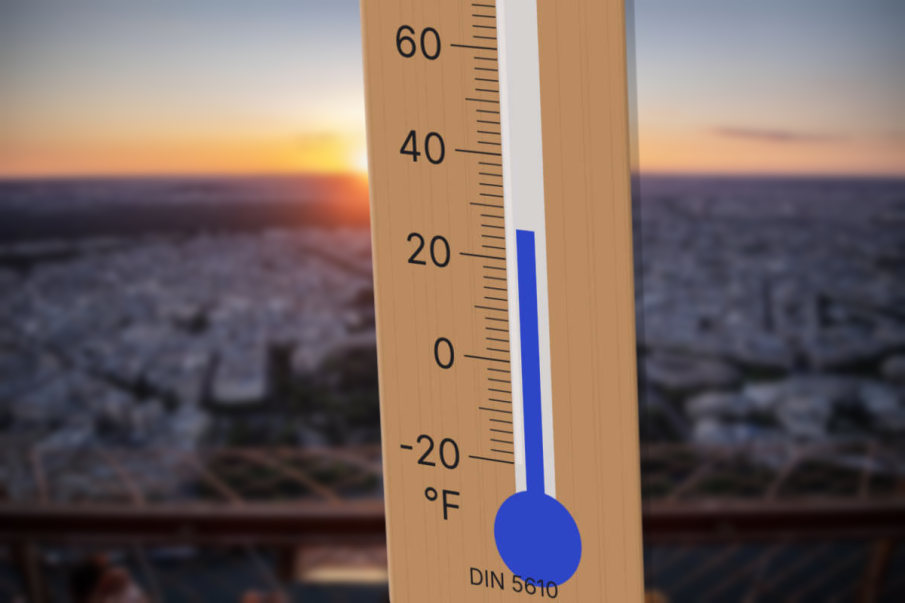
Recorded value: 26 °F
